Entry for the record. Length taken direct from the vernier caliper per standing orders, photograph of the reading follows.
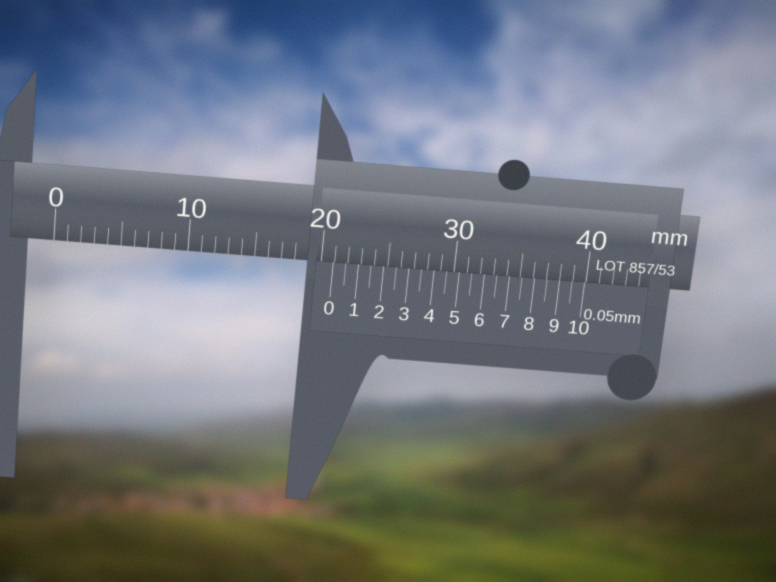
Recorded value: 20.9 mm
